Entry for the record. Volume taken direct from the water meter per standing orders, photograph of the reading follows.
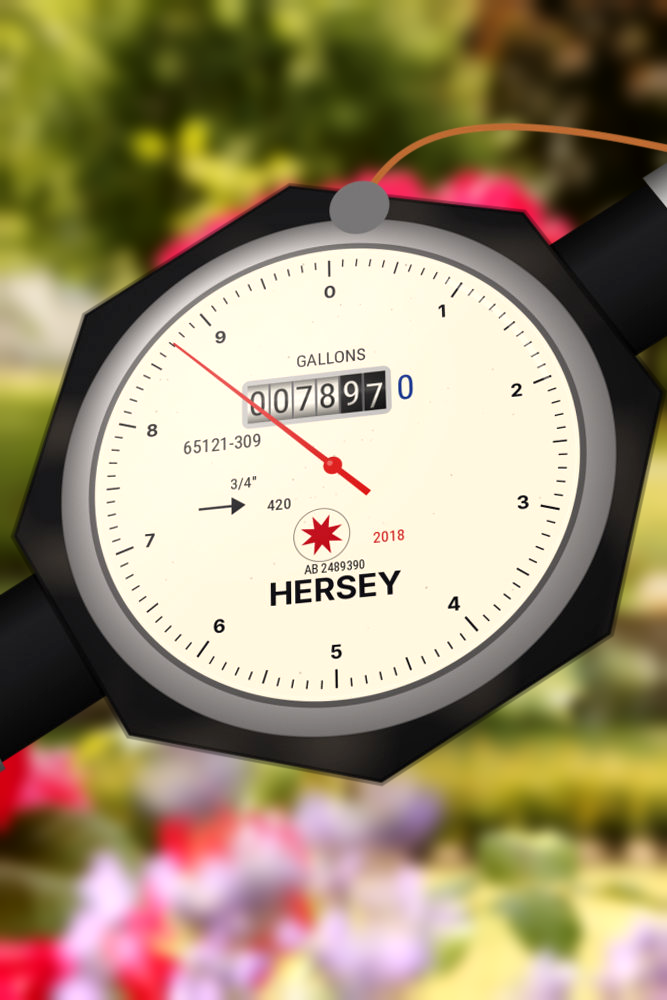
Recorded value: 78968.7 gal
